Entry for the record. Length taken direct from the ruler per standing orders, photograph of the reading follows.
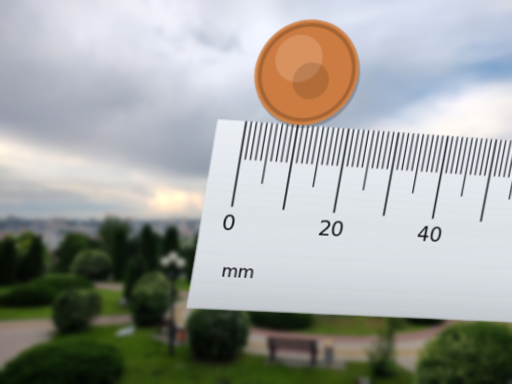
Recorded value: 20 mm
